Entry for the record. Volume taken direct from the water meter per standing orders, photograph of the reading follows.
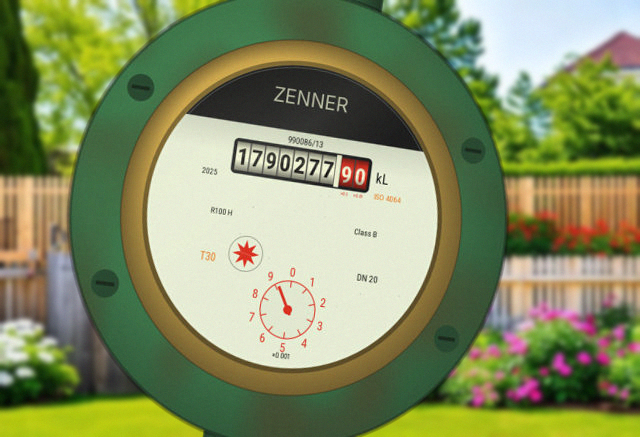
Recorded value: 1790277.899 kL
